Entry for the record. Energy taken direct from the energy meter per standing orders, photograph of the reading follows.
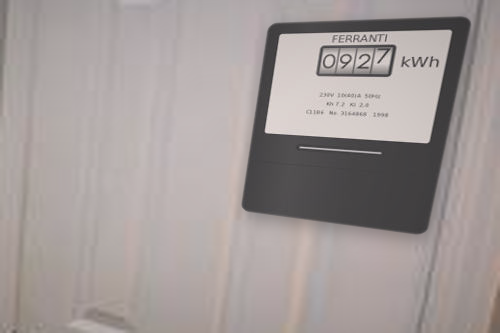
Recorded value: 927 kWh
